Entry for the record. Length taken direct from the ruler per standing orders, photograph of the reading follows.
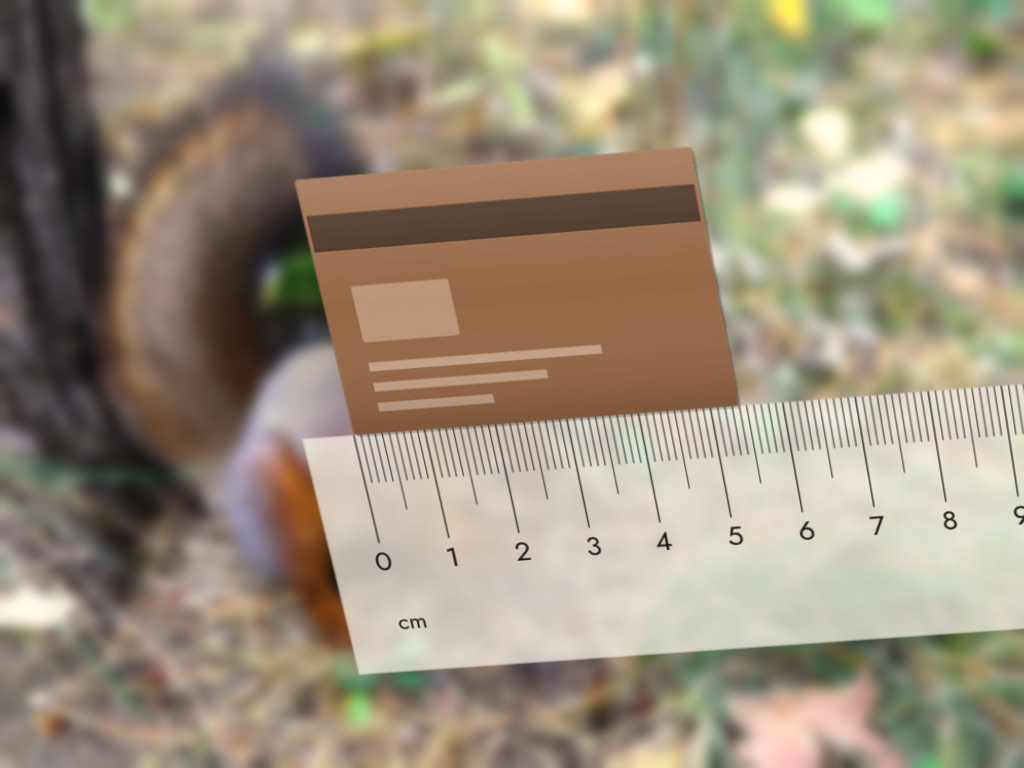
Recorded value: 5.4 cm
